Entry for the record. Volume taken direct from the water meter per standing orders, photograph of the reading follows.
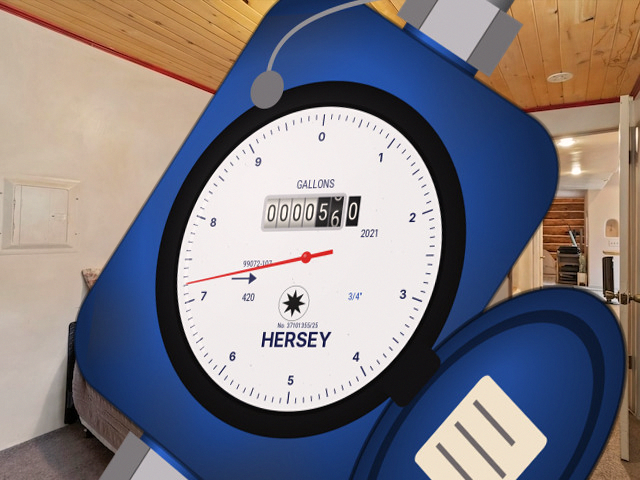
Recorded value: 557.2 gal
